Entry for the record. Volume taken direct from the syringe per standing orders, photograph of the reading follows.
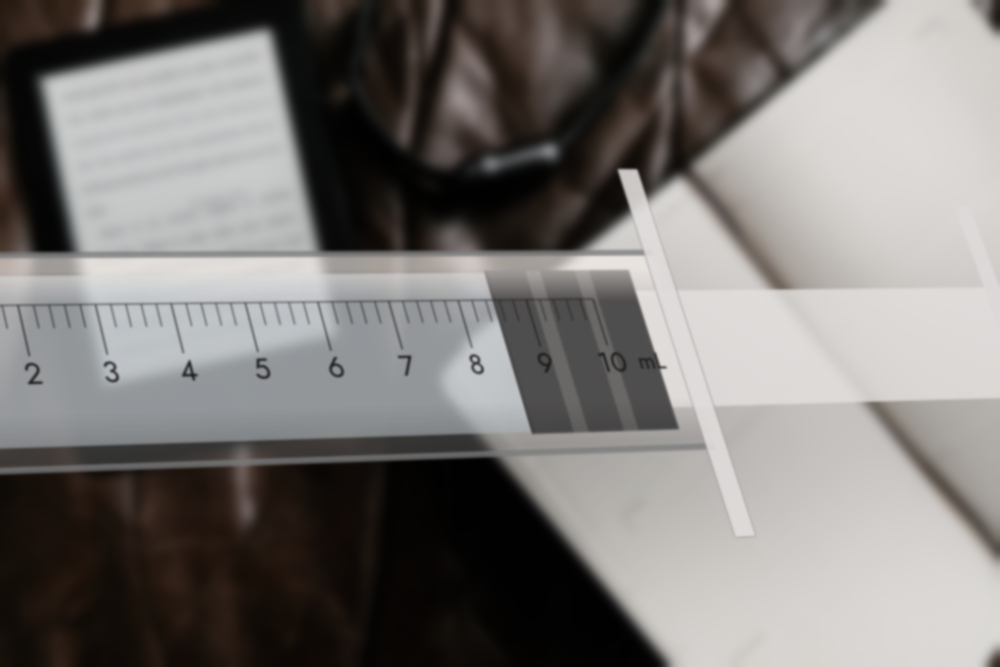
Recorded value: 8.5 mL
